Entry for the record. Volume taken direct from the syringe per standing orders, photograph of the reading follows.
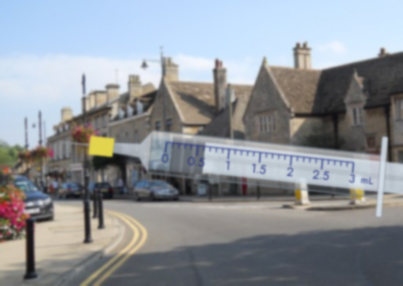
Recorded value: 0.1 mL
